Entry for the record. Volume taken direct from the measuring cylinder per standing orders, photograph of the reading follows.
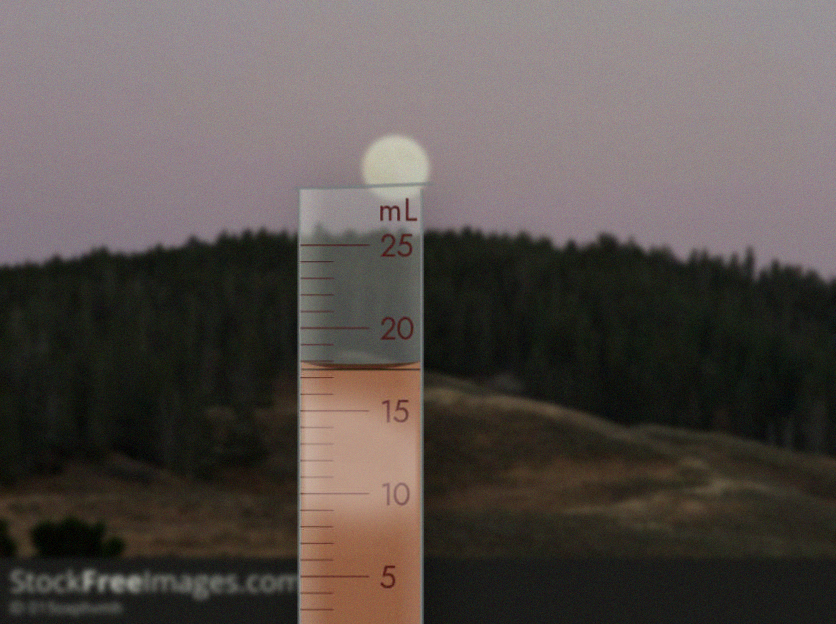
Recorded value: 17.5 mL
